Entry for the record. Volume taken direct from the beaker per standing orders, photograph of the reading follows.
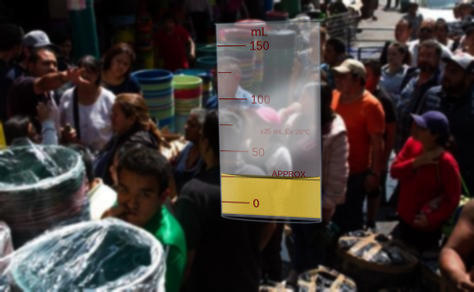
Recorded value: 25 mL
